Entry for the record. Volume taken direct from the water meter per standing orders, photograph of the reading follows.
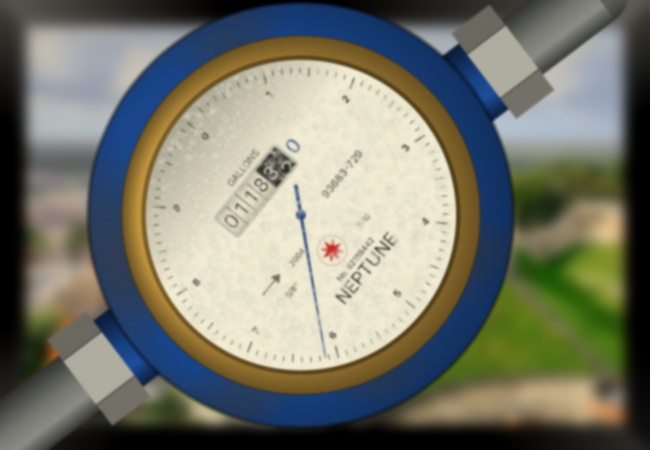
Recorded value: 118316.1 gal
